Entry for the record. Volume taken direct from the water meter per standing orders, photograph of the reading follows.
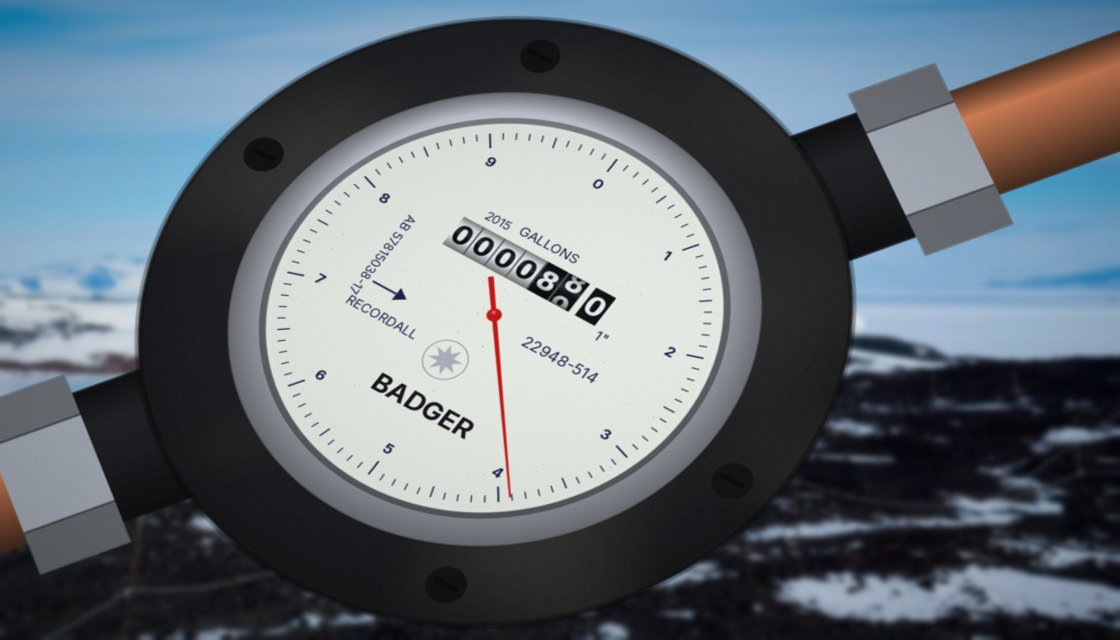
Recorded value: 883.9 gal
